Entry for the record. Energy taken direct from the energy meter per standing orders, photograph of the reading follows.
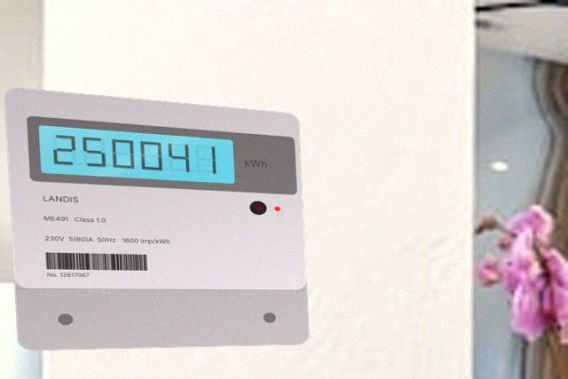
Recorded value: 250041 kWh
